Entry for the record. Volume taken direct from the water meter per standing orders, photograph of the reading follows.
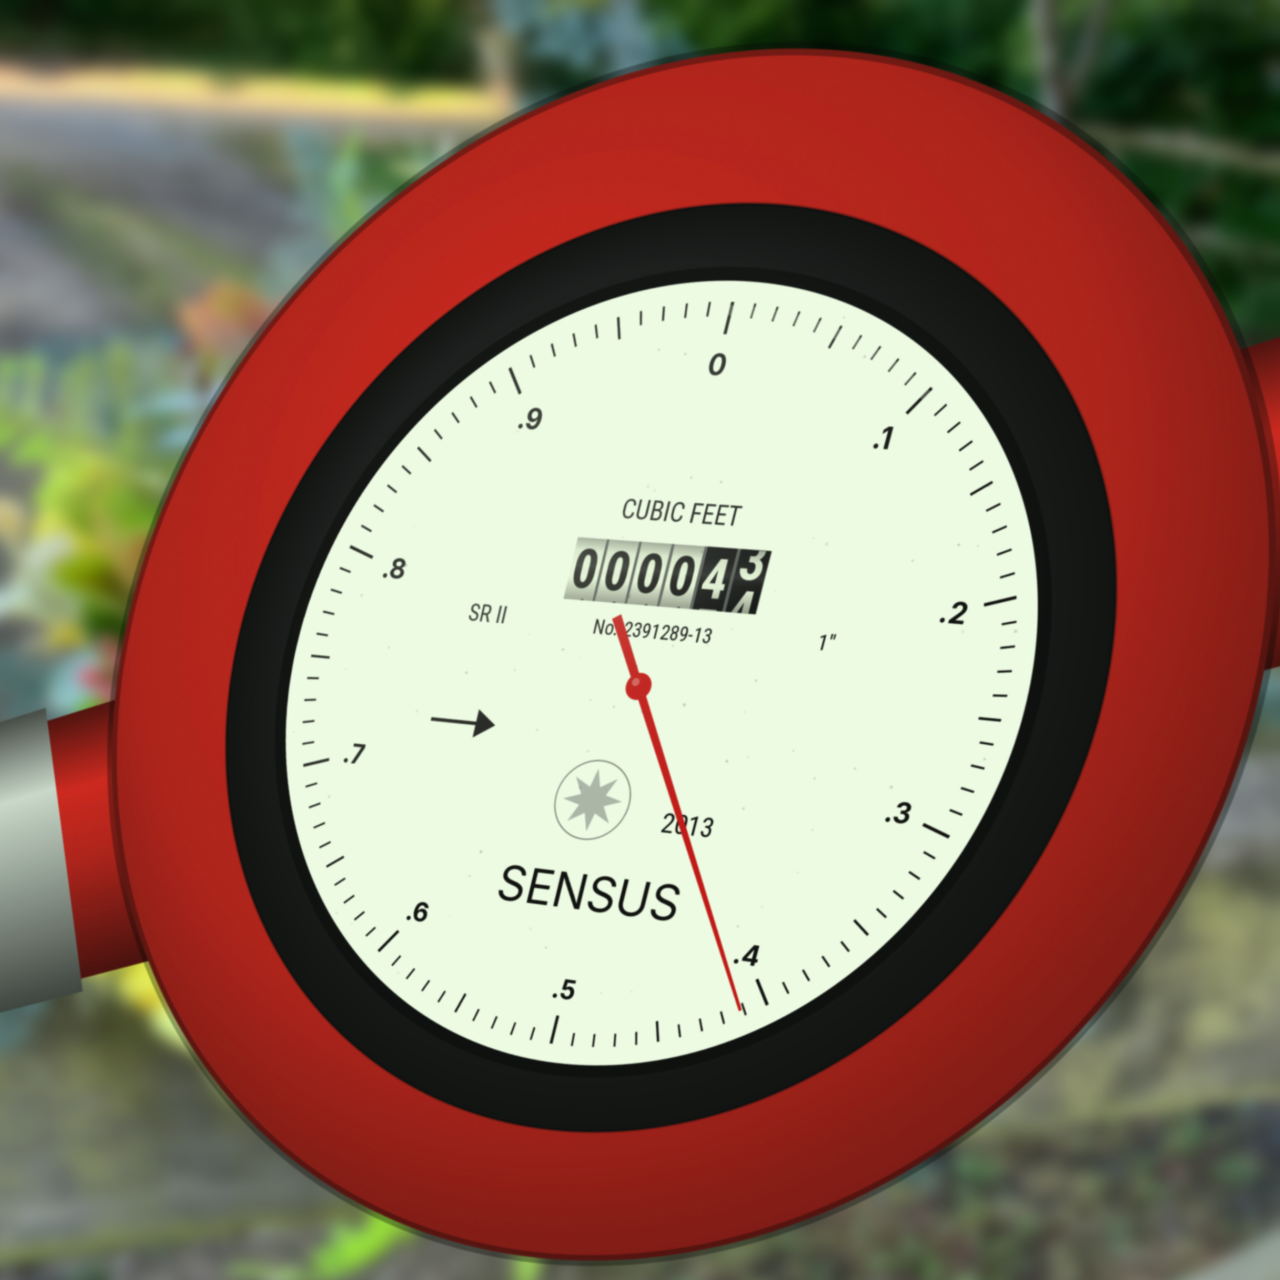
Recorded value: 43.41 ft³
